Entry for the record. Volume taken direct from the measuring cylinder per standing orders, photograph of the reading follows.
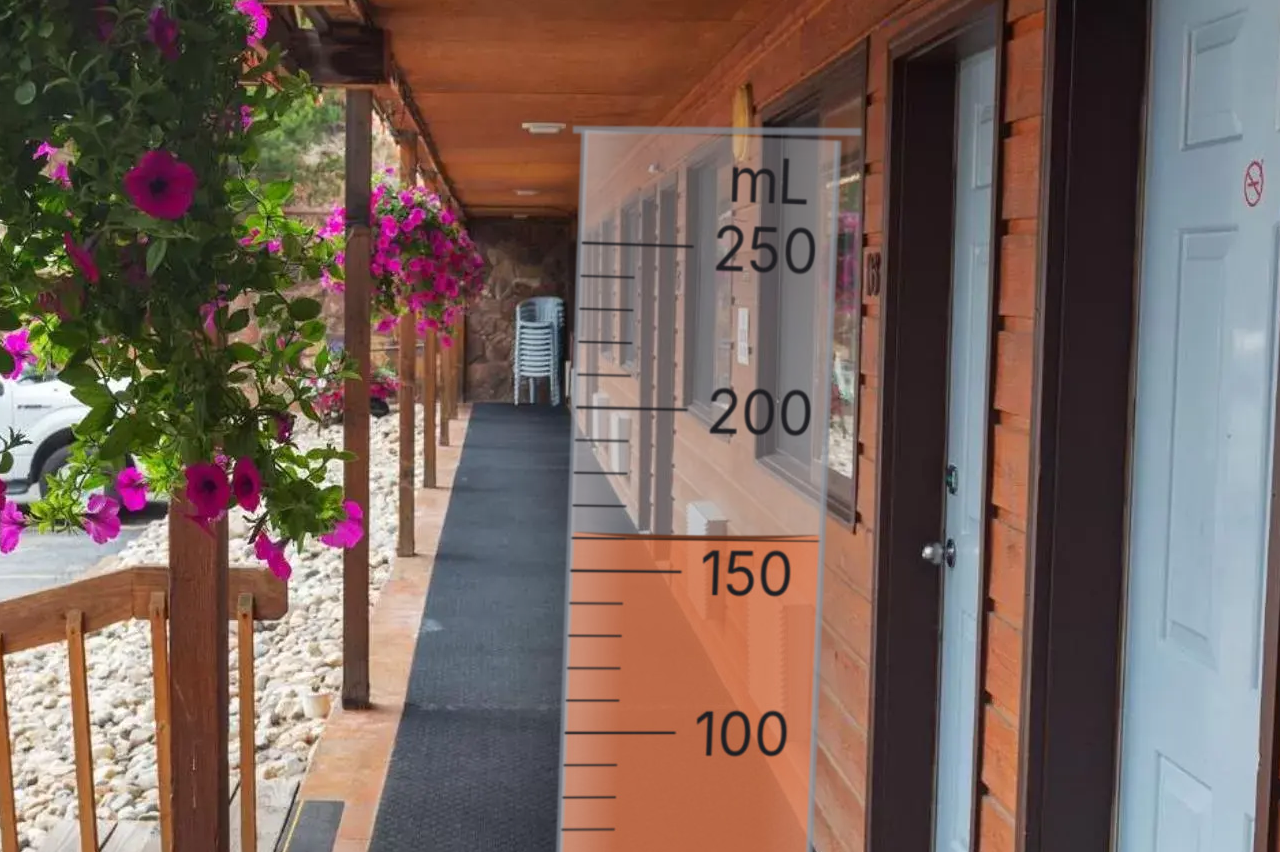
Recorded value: 160 mL
